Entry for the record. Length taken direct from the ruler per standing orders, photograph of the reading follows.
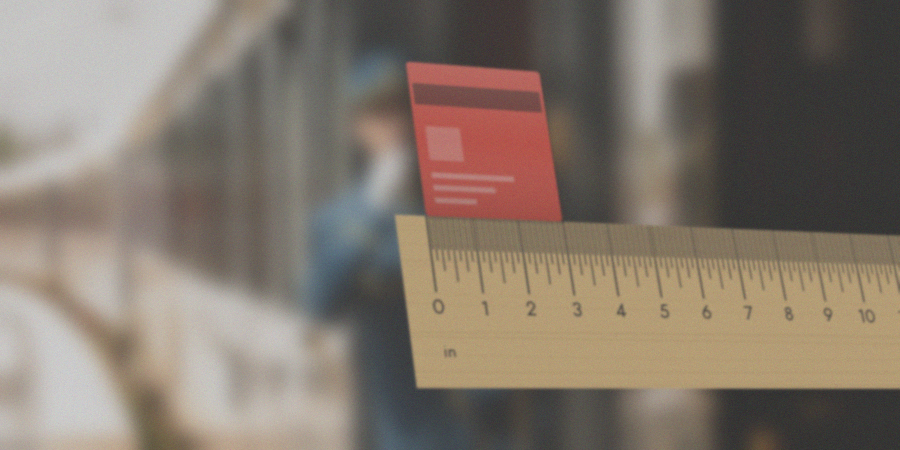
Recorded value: 3 in
